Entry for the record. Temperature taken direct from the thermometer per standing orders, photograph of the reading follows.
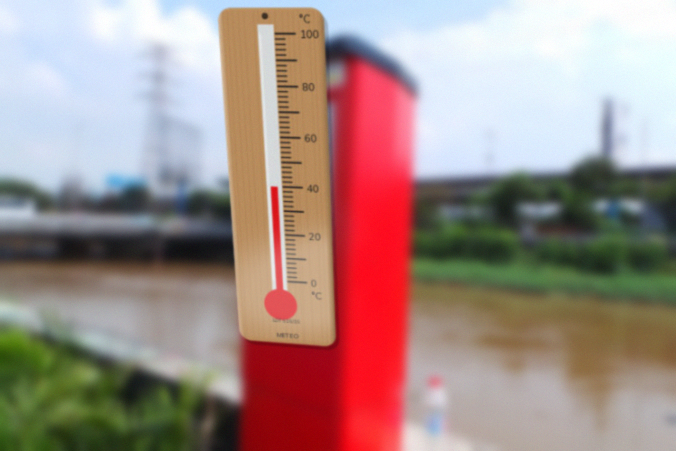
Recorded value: 40 °C
